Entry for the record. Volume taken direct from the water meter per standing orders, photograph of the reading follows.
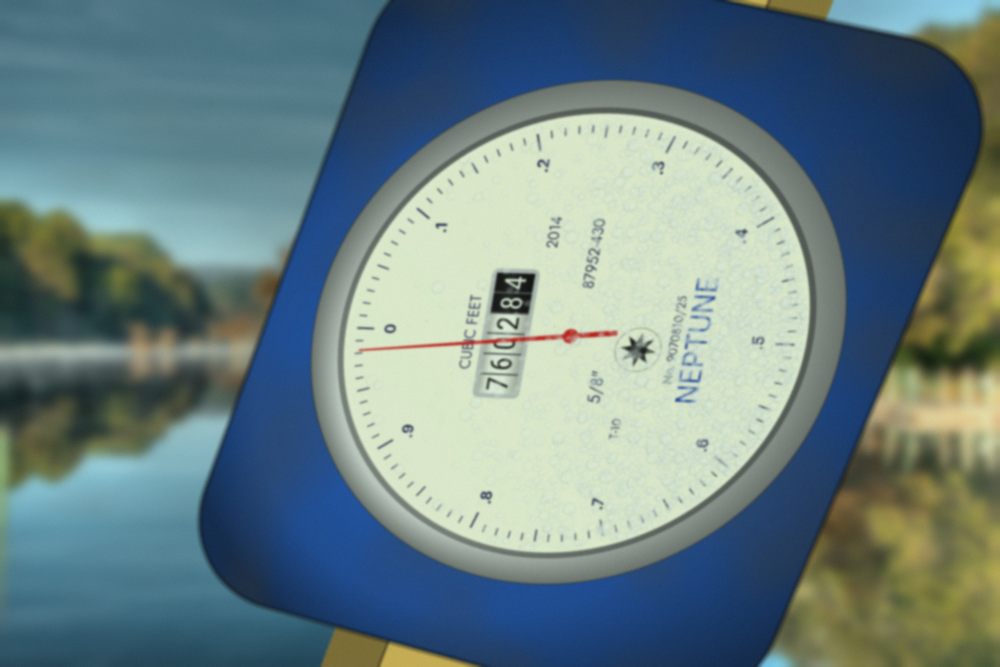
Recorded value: 760283.98 ft³
